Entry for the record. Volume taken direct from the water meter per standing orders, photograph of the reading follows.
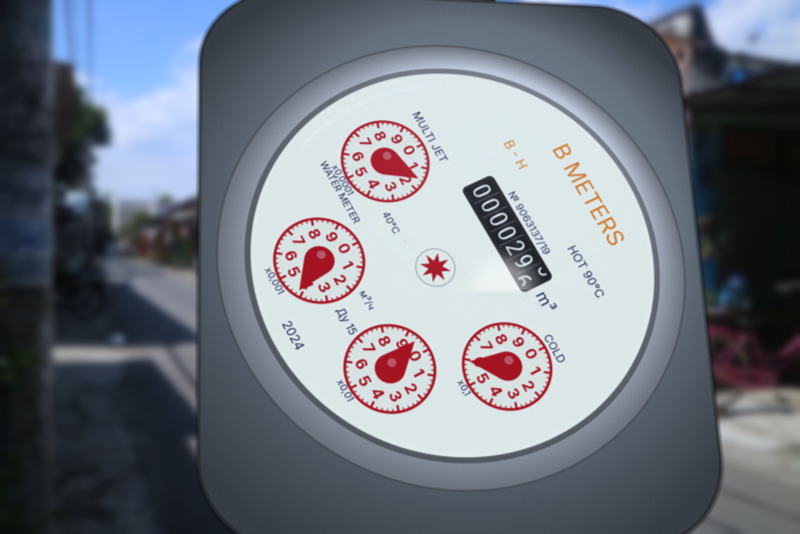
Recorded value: 295.5941 m³
